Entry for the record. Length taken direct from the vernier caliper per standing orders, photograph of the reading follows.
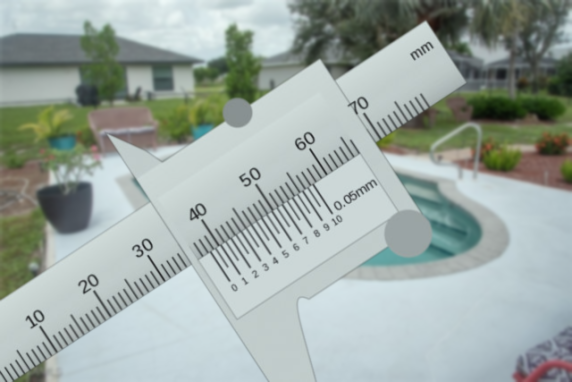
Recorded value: 38.4 mm
